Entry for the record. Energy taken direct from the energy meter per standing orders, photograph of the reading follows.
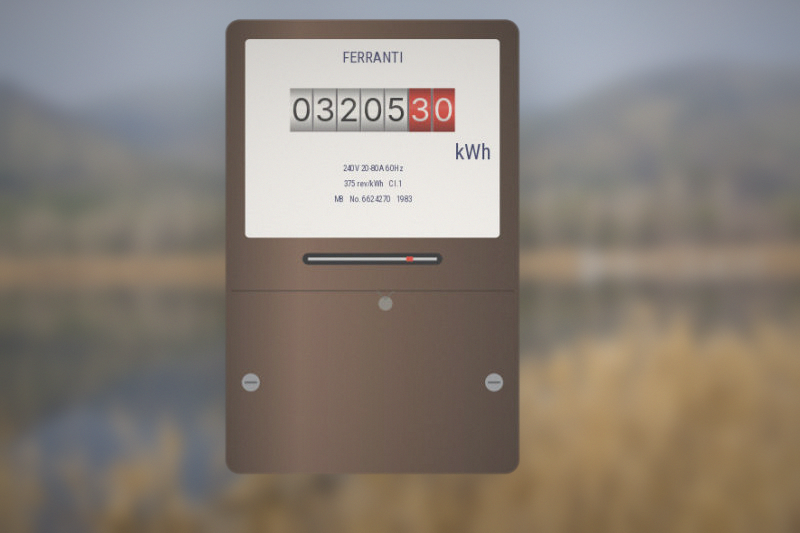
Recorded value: 3205.30 kWh
